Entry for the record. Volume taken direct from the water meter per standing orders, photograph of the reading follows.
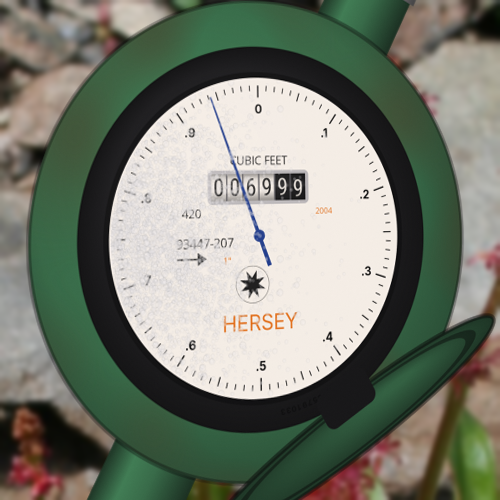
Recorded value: 6998.94 ft³
